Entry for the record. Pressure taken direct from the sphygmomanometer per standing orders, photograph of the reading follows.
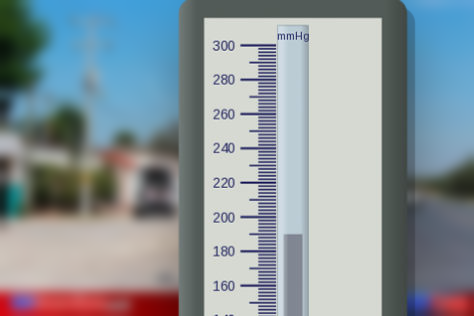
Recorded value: 190 mmHg
